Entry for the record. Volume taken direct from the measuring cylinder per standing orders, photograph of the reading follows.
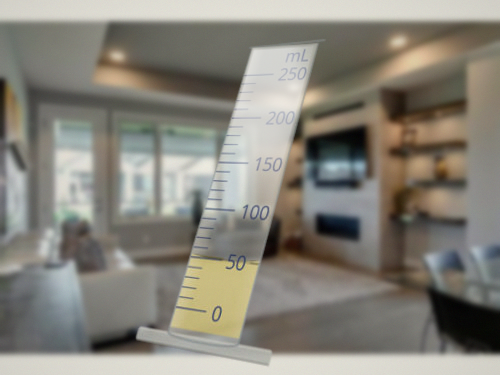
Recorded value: 50 mL
